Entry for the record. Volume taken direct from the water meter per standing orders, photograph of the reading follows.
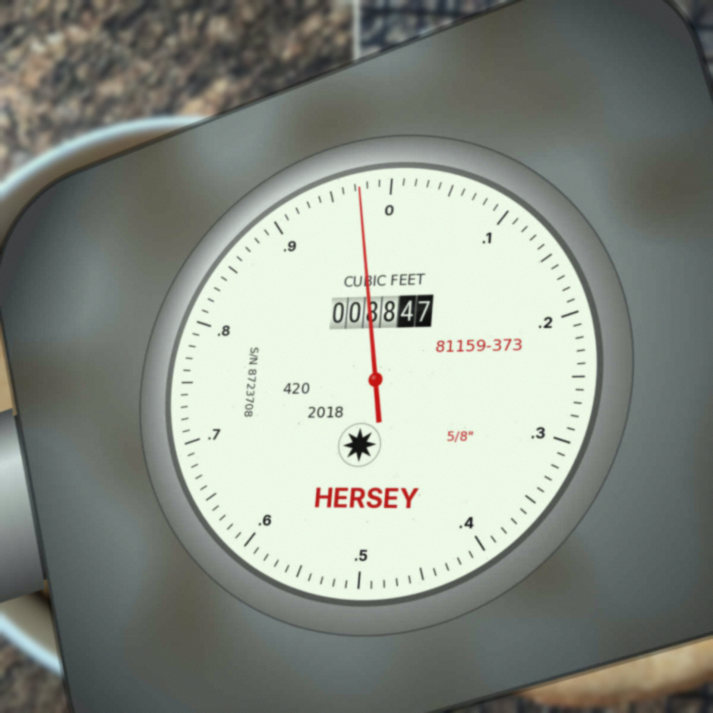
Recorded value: 8846.97 ft³
